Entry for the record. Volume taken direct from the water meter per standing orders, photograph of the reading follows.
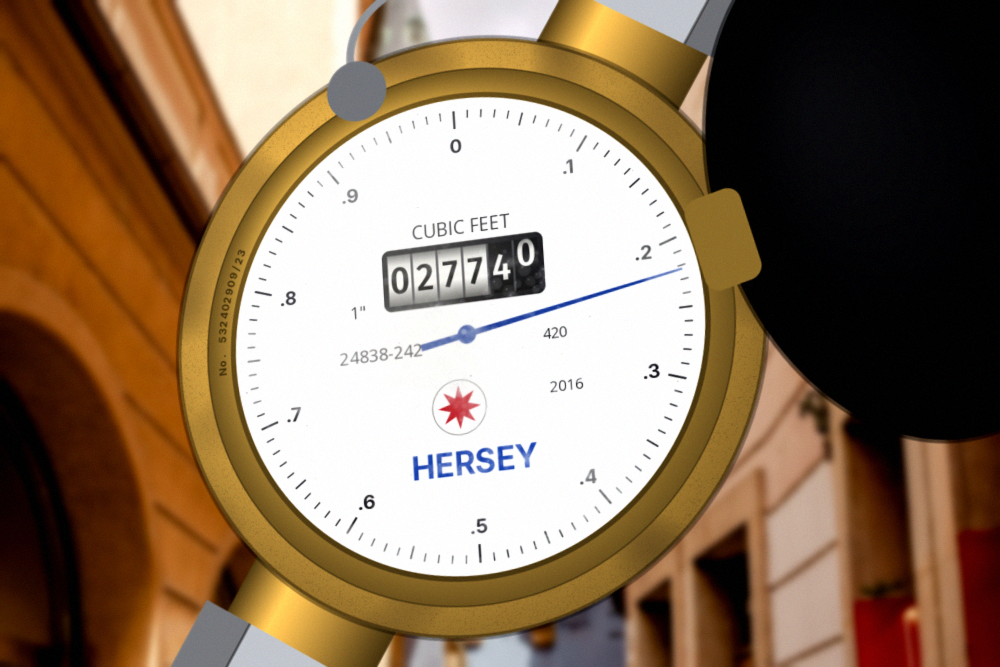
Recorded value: 27740.22 ft³
